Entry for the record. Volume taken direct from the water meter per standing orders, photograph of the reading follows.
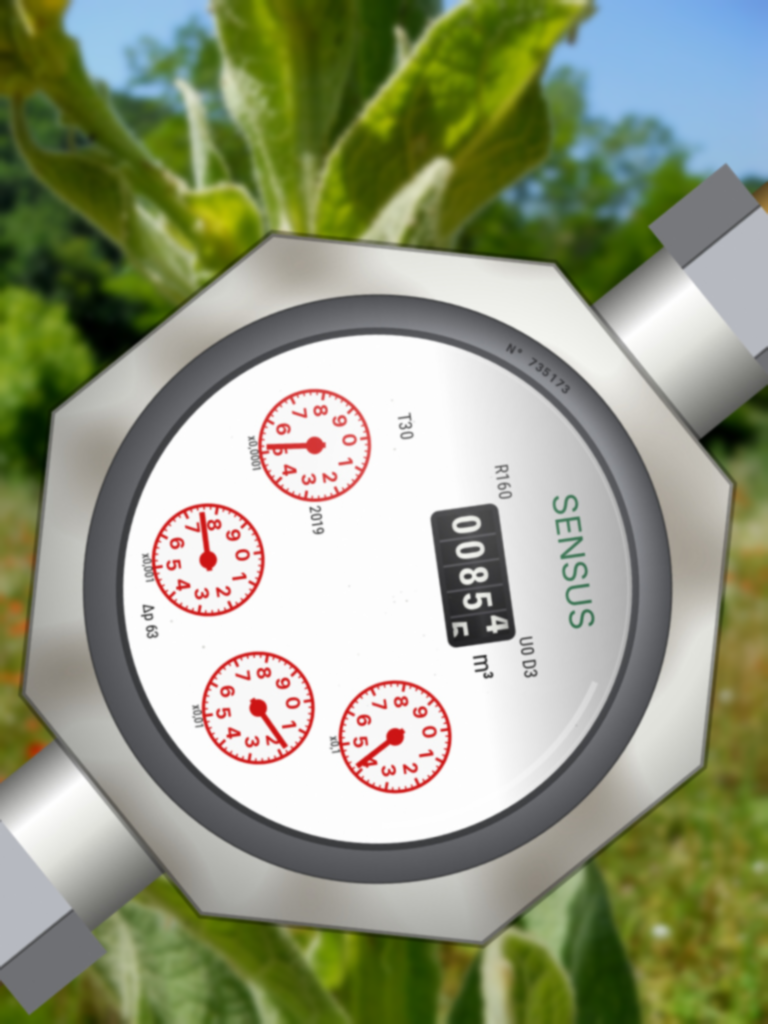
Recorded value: 854.4175 m³
